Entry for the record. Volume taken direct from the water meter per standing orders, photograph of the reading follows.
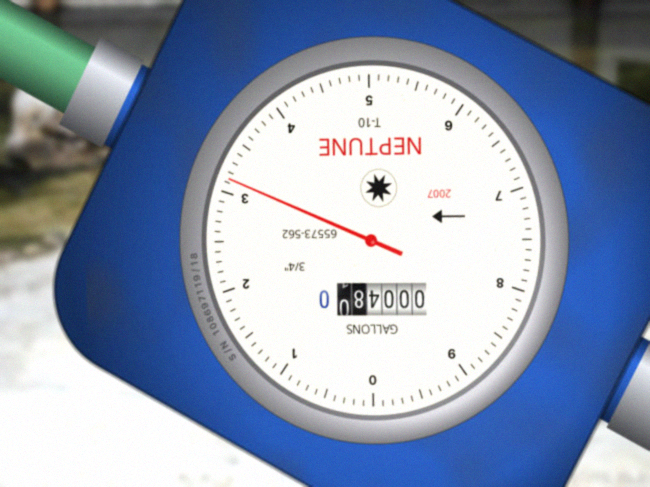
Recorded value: 4803.1 gal
